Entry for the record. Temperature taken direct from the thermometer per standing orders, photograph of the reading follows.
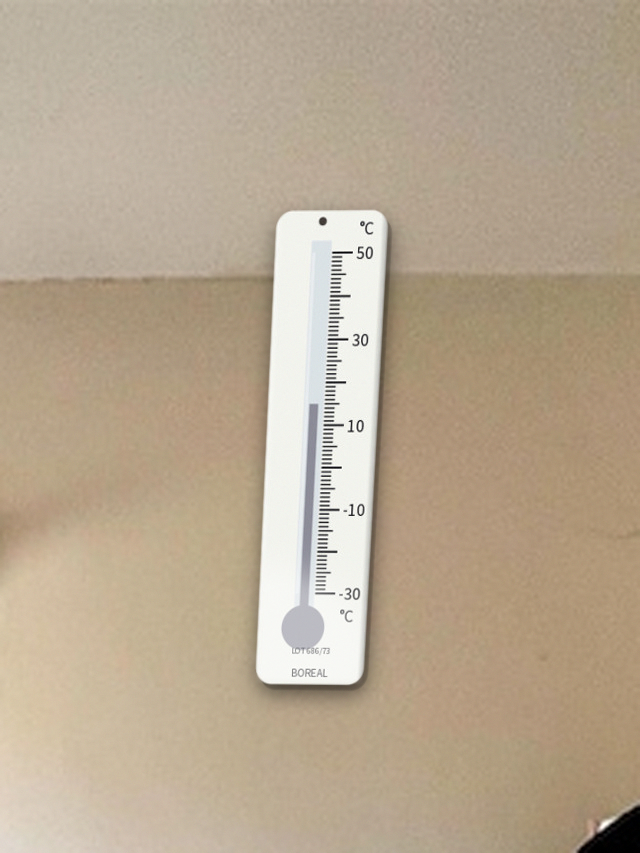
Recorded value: 15 °C
